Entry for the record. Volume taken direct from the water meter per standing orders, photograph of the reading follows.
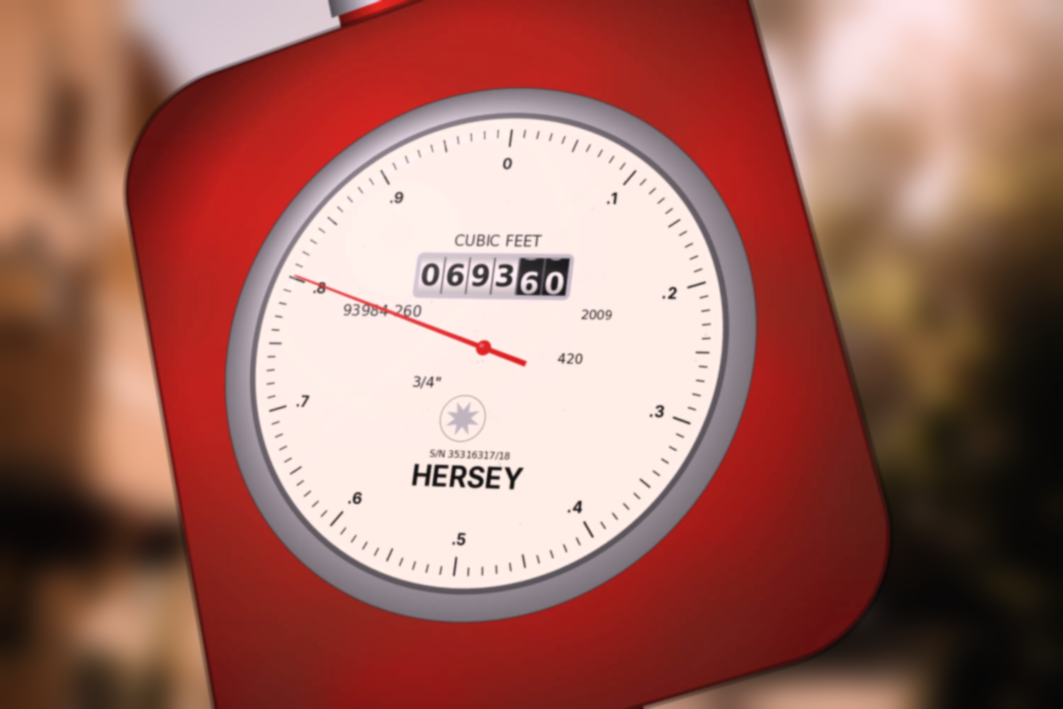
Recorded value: 69359.80 ft³
